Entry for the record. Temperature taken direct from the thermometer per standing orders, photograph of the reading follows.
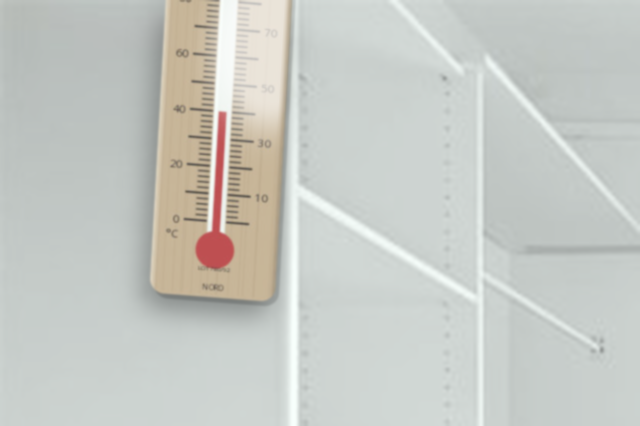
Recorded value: 40 °C
